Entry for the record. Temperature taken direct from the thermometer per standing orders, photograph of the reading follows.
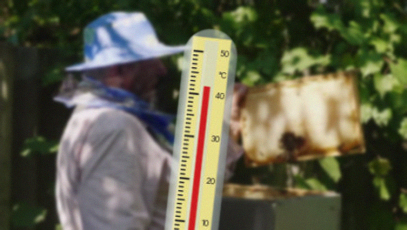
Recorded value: 42 °C
